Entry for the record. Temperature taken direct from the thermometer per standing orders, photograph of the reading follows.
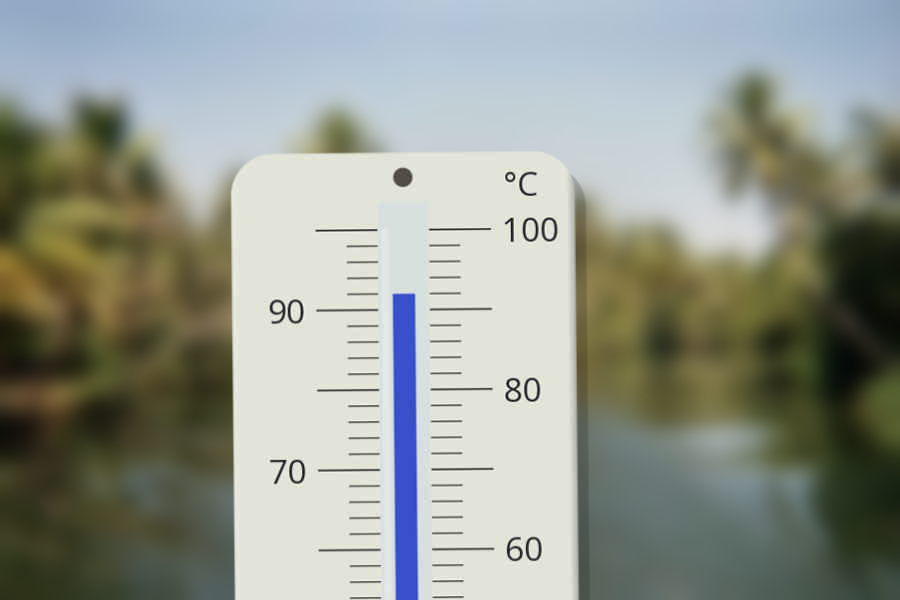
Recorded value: 92 °C
